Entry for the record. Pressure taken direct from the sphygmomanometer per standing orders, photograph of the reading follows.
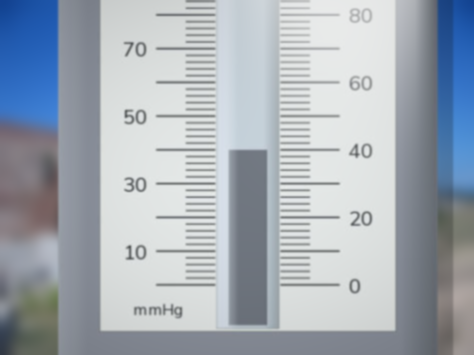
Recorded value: 40 mmHg
